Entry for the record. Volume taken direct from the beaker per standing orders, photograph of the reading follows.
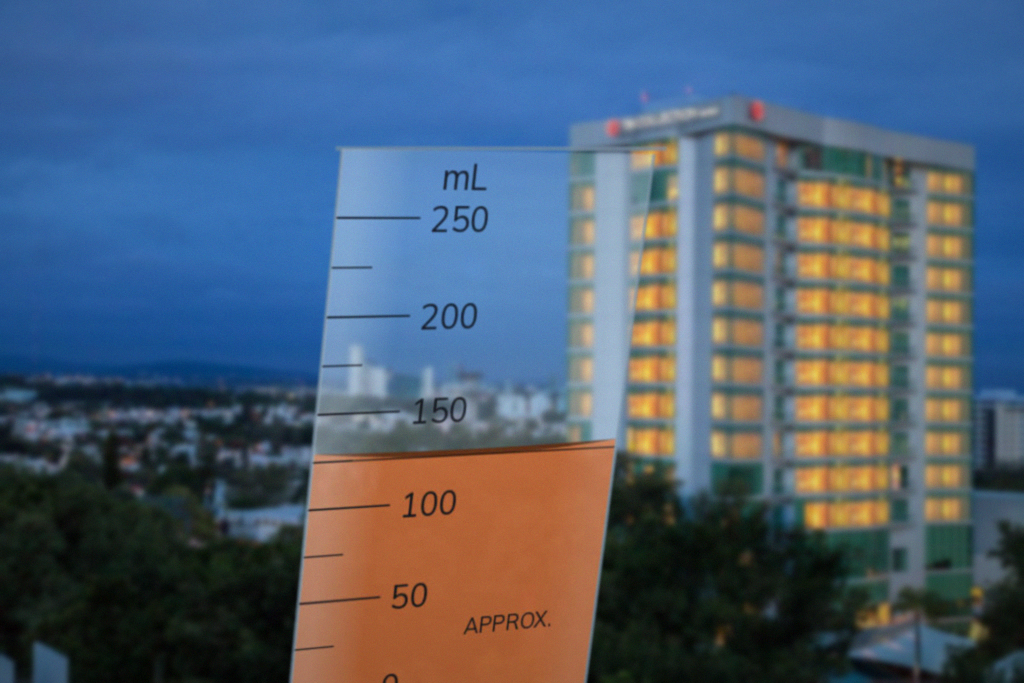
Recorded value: 125 mL
